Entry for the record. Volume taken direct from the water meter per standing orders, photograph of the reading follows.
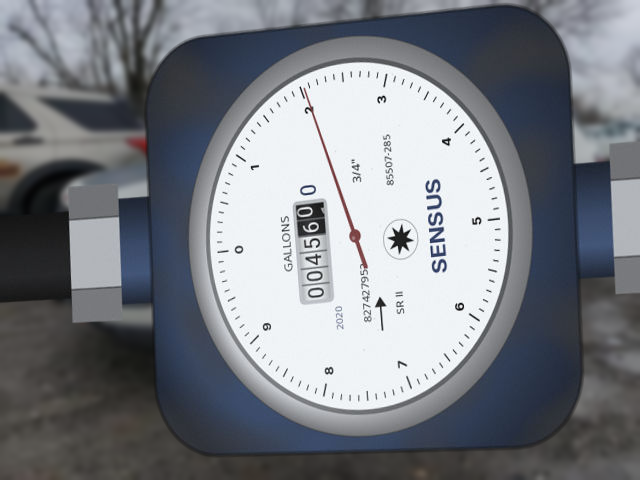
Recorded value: 45602.0 gal
